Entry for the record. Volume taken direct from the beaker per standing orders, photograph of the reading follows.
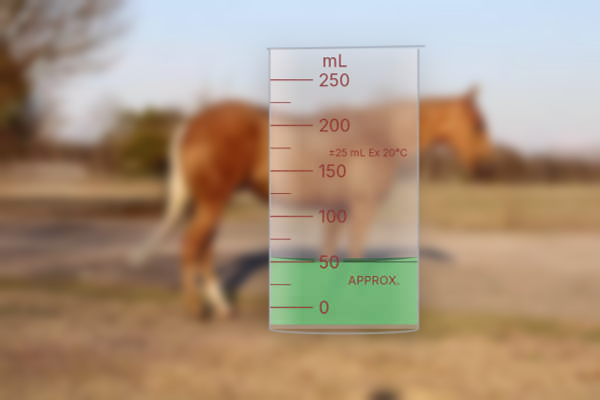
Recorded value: 50 mL
